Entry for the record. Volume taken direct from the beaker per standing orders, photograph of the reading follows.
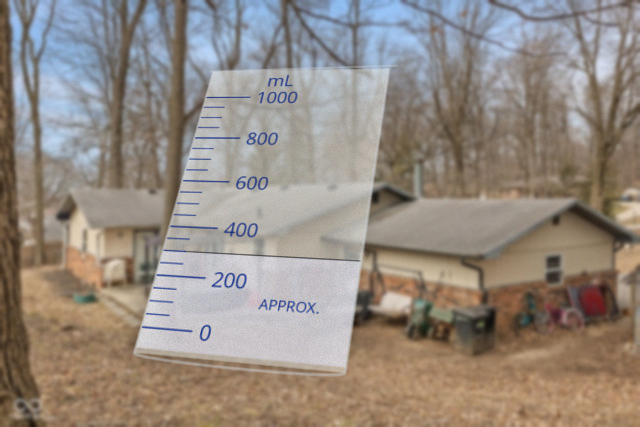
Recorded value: 300 mL
